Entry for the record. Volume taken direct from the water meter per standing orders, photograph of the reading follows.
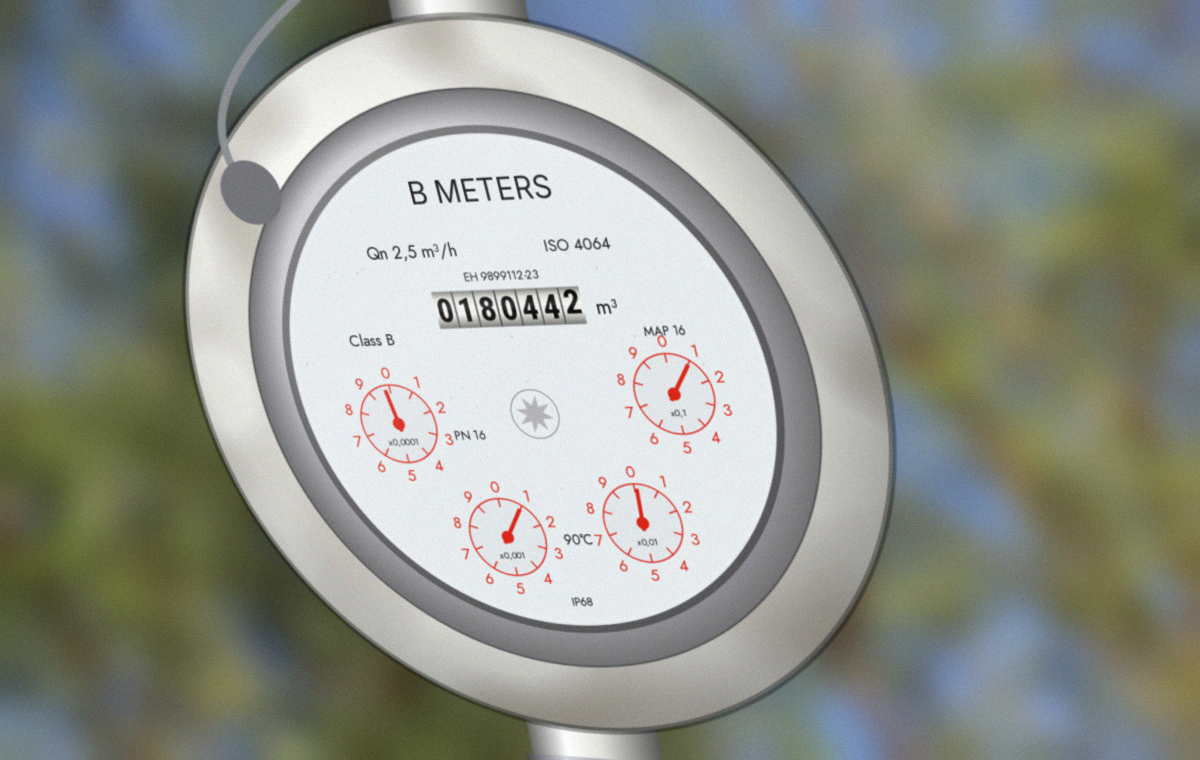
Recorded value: 180442.1009 m³
